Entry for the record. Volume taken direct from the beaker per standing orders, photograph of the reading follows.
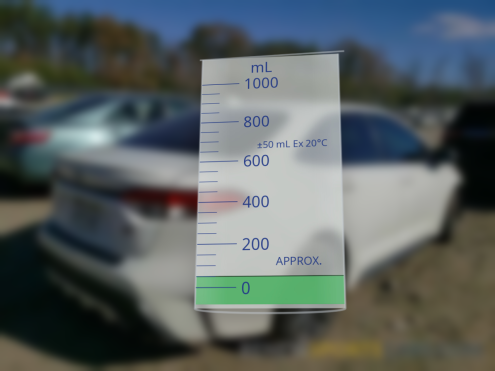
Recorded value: 50 mL
